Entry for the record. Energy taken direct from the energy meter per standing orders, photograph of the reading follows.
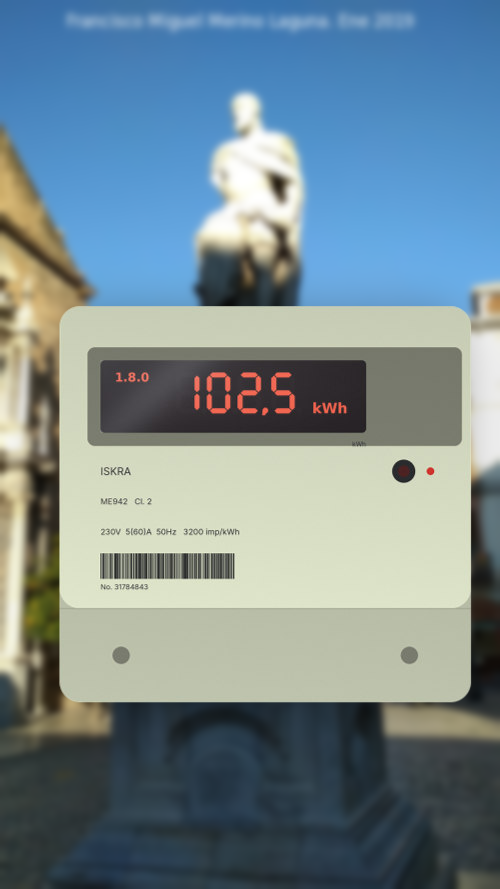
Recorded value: 102.5 kWh
